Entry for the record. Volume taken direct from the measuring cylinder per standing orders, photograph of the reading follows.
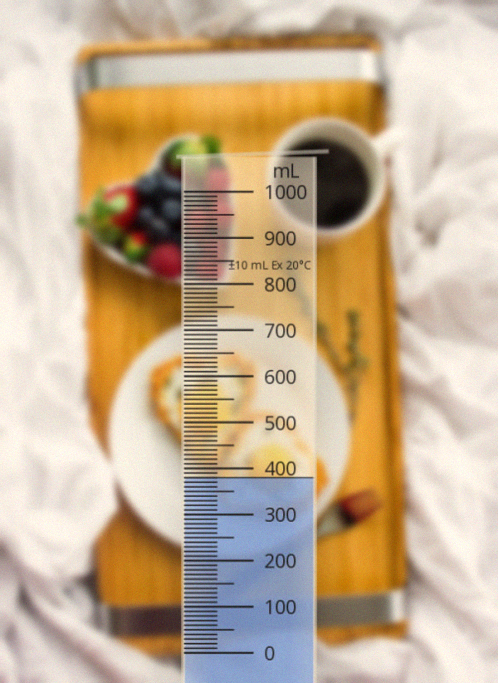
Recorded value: 380 mL
